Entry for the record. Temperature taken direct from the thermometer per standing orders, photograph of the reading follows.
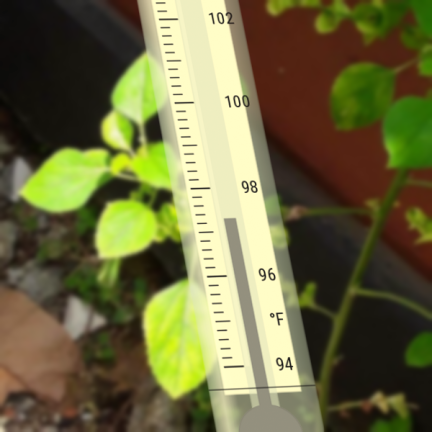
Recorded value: 97.3 °F
